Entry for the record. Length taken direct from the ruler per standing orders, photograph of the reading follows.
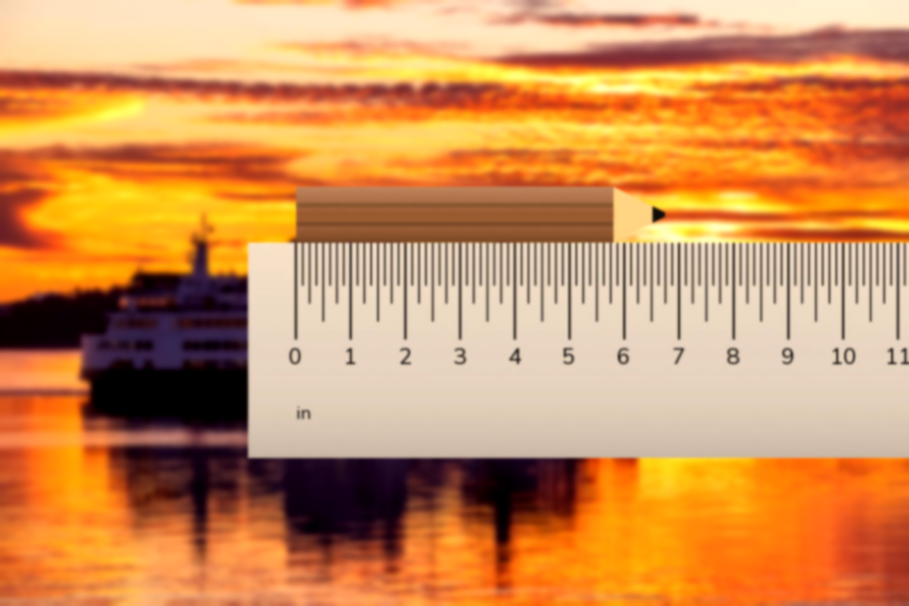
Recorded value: 6.75 in
